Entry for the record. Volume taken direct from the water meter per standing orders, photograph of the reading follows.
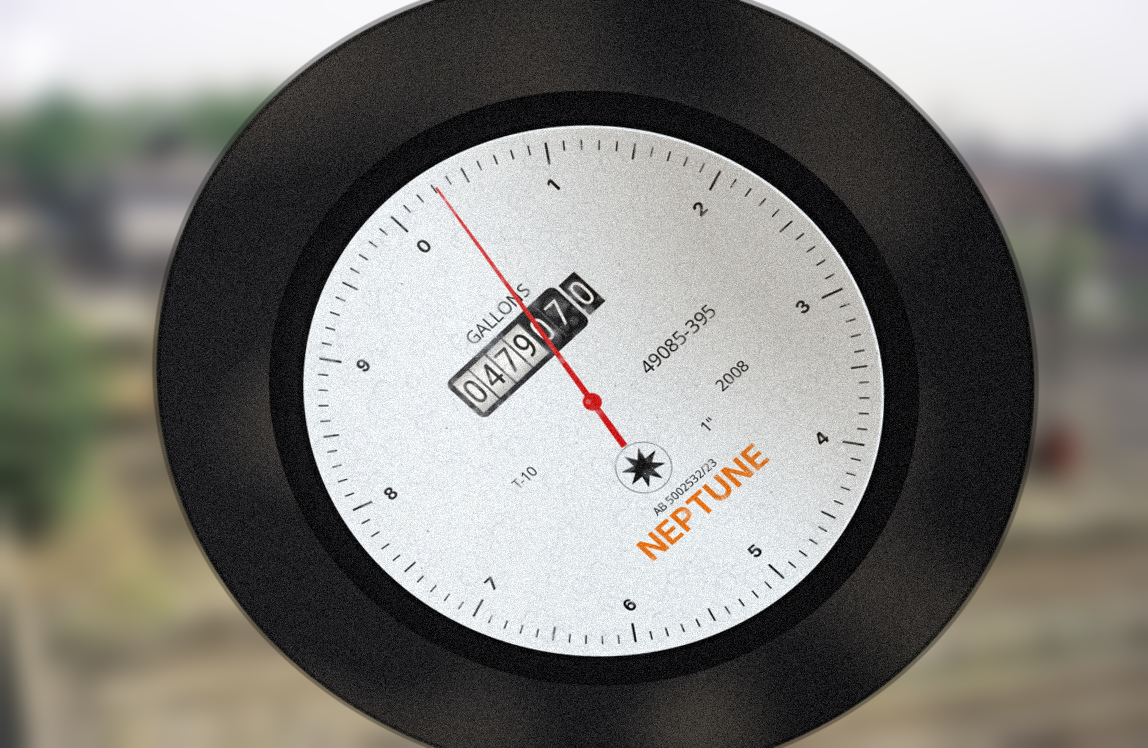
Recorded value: 479070.3 gal
